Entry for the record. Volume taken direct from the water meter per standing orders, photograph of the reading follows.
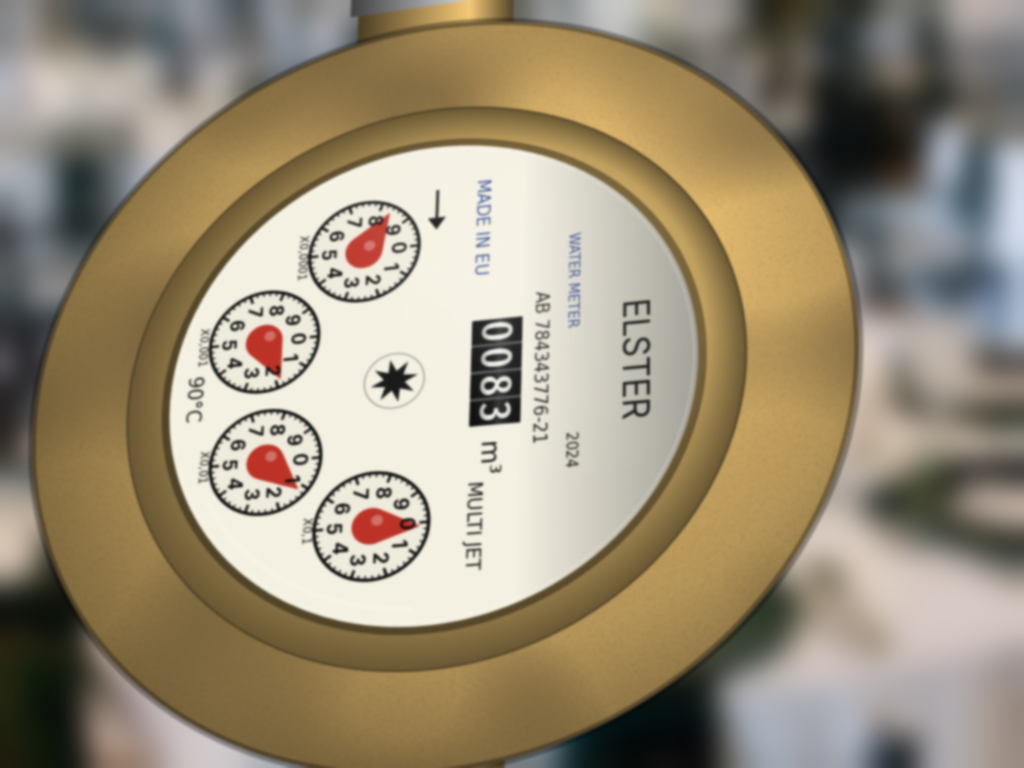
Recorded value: 83.0118 m³
